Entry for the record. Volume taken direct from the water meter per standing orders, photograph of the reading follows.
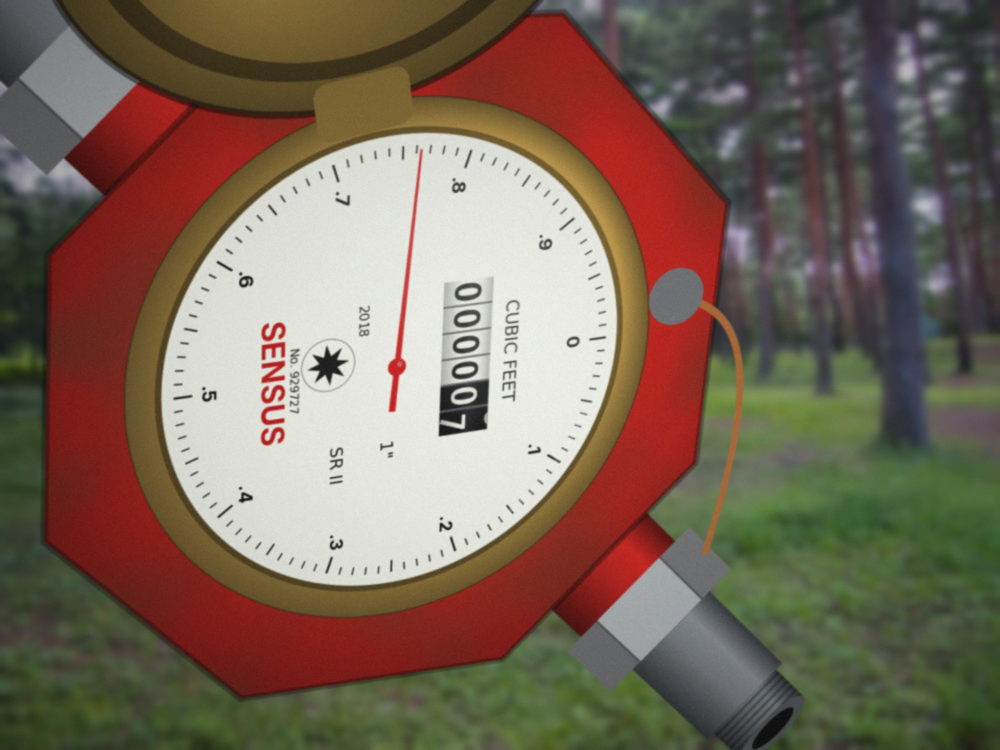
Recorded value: 6.76 ft³
